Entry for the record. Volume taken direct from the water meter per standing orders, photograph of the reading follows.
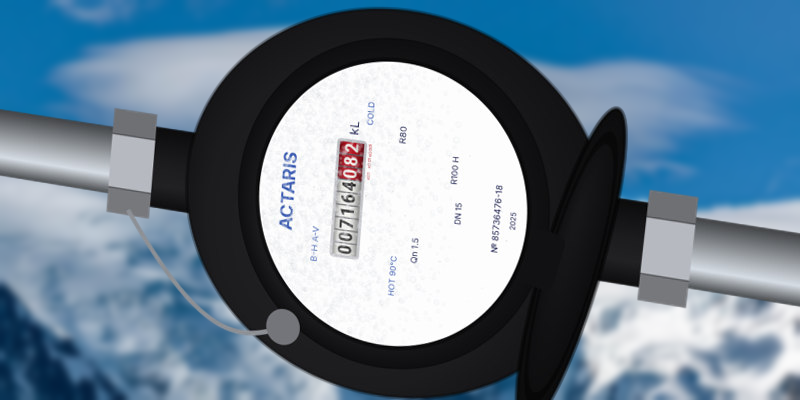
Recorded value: 7164.082 kL
